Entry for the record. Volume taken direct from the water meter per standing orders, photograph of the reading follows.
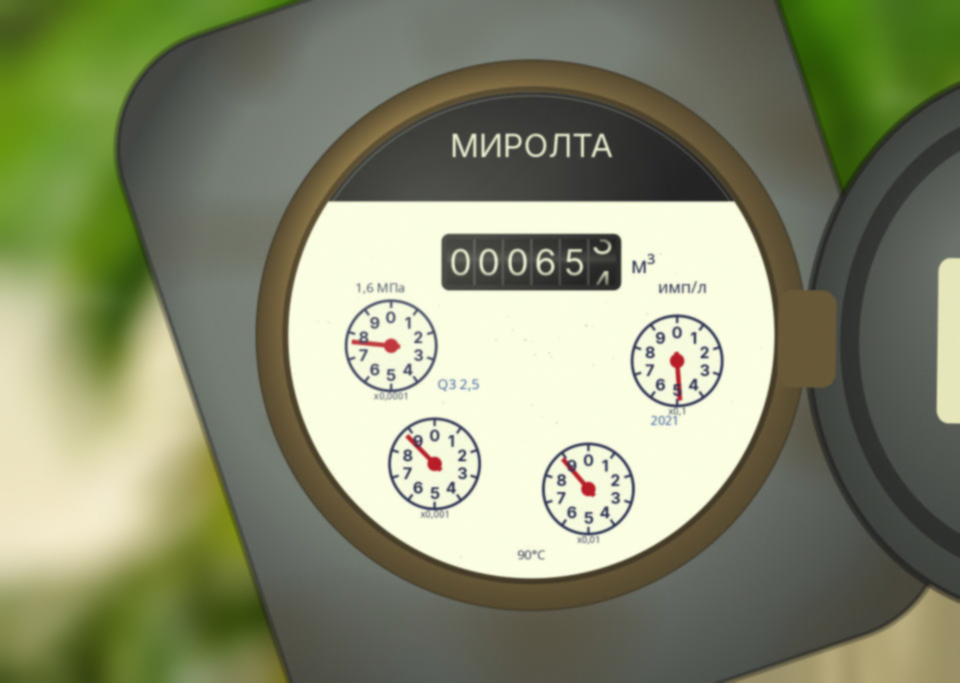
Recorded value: 653.4887 m³
